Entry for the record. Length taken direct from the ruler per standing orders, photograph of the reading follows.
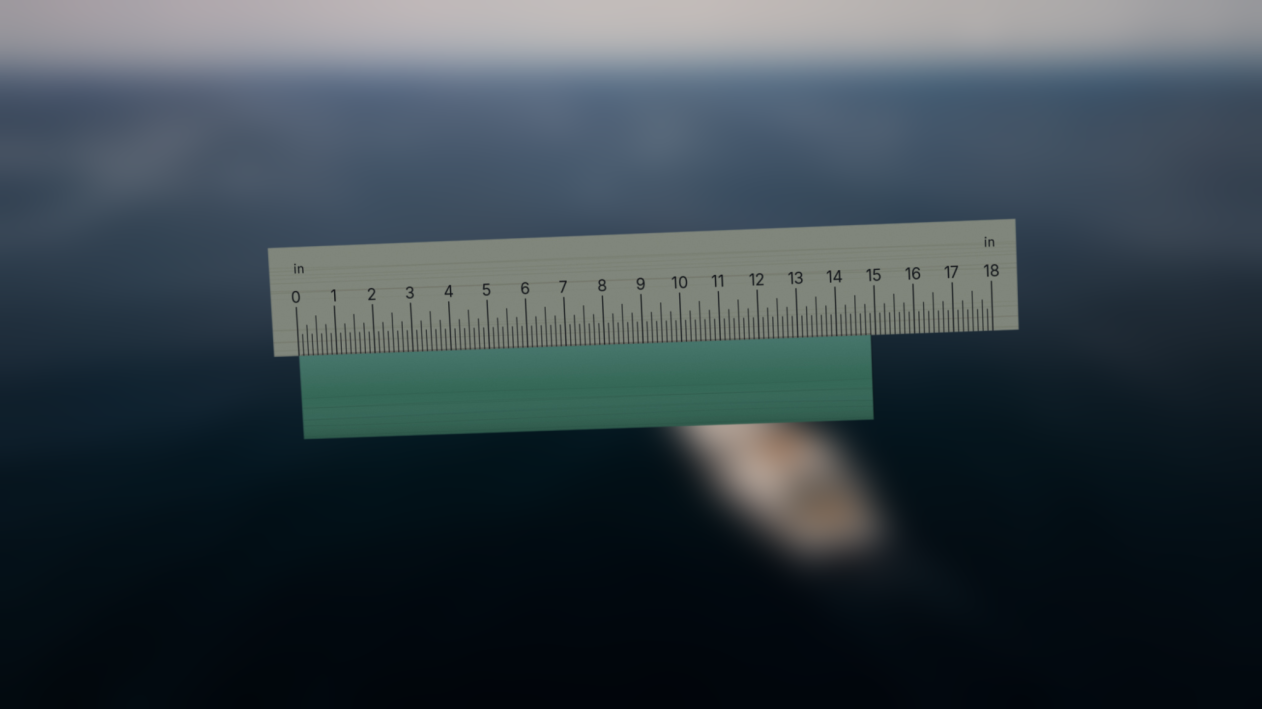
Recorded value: 14.875 in
